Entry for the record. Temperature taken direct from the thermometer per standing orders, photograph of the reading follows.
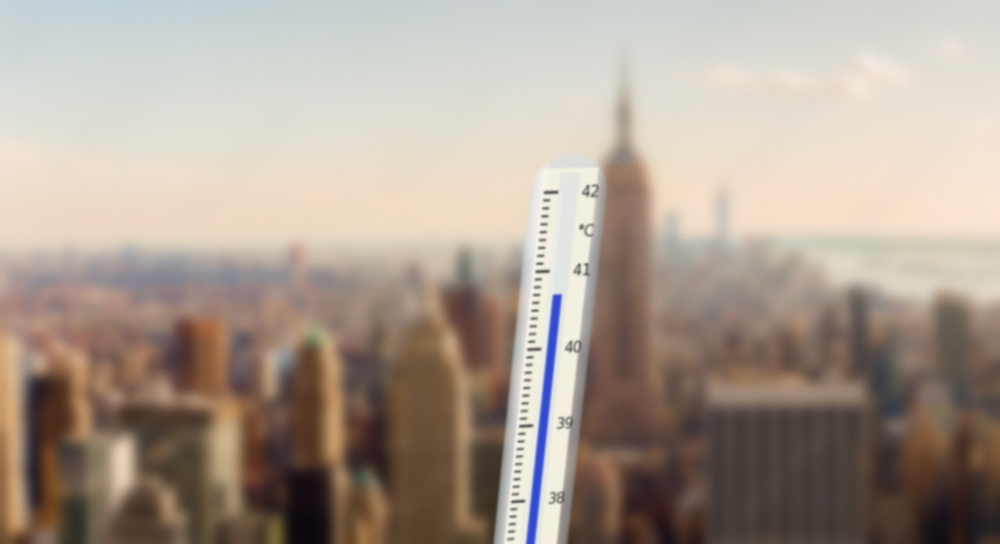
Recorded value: 40.7 °C
